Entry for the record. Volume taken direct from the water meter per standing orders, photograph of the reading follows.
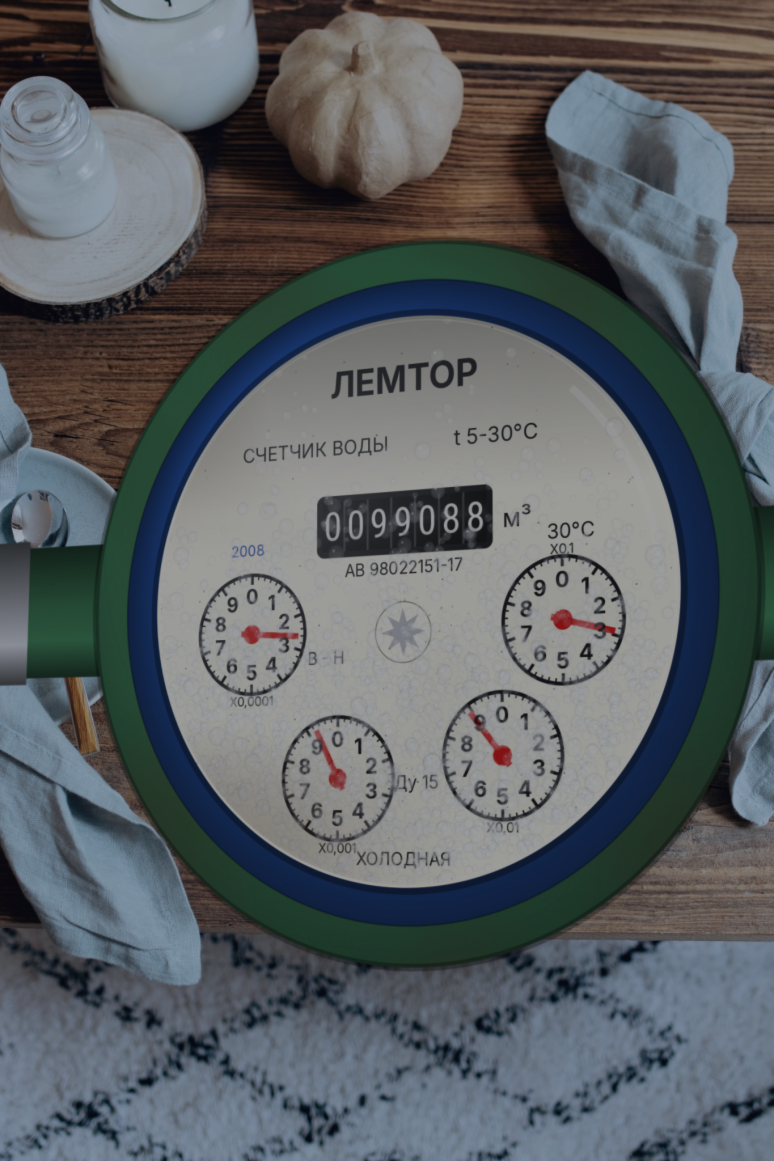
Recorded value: 99088.2892 m³
